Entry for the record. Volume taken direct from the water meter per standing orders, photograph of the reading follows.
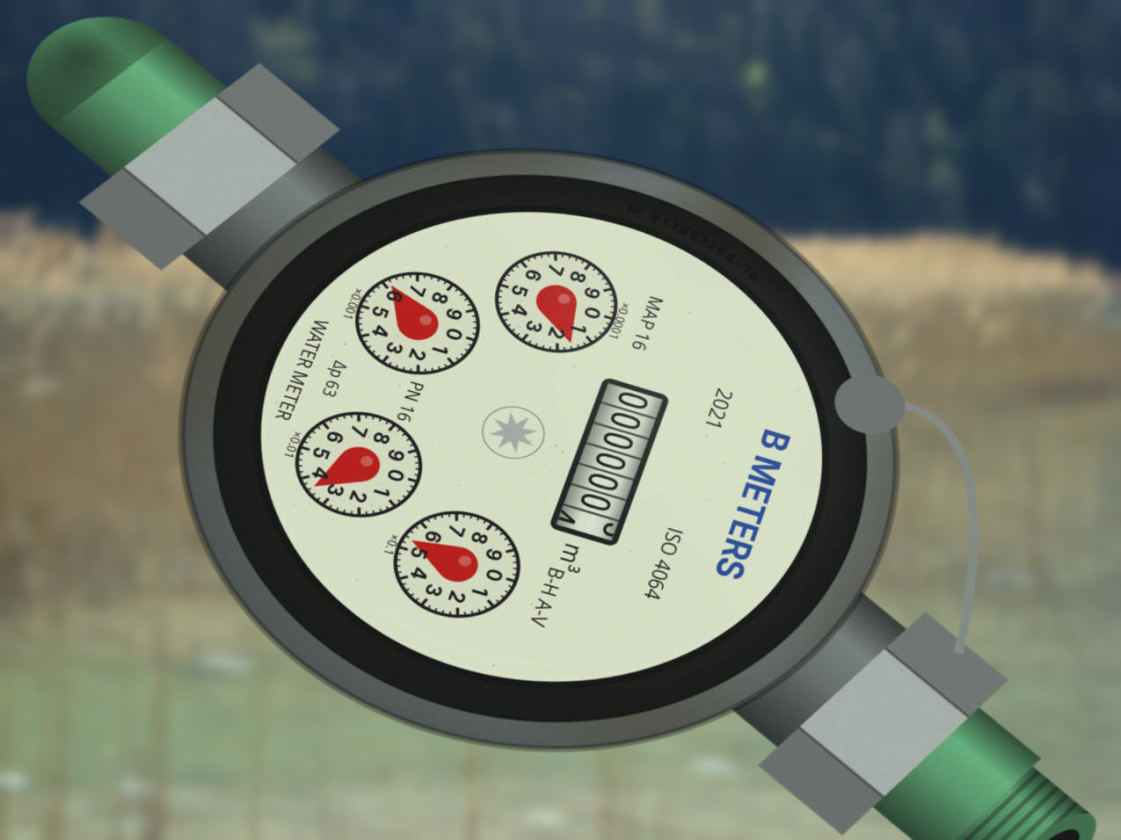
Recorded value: 3.5361 m³
